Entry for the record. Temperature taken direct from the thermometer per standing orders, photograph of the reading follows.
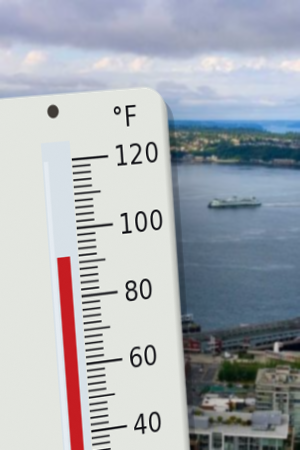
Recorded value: 92 °F
